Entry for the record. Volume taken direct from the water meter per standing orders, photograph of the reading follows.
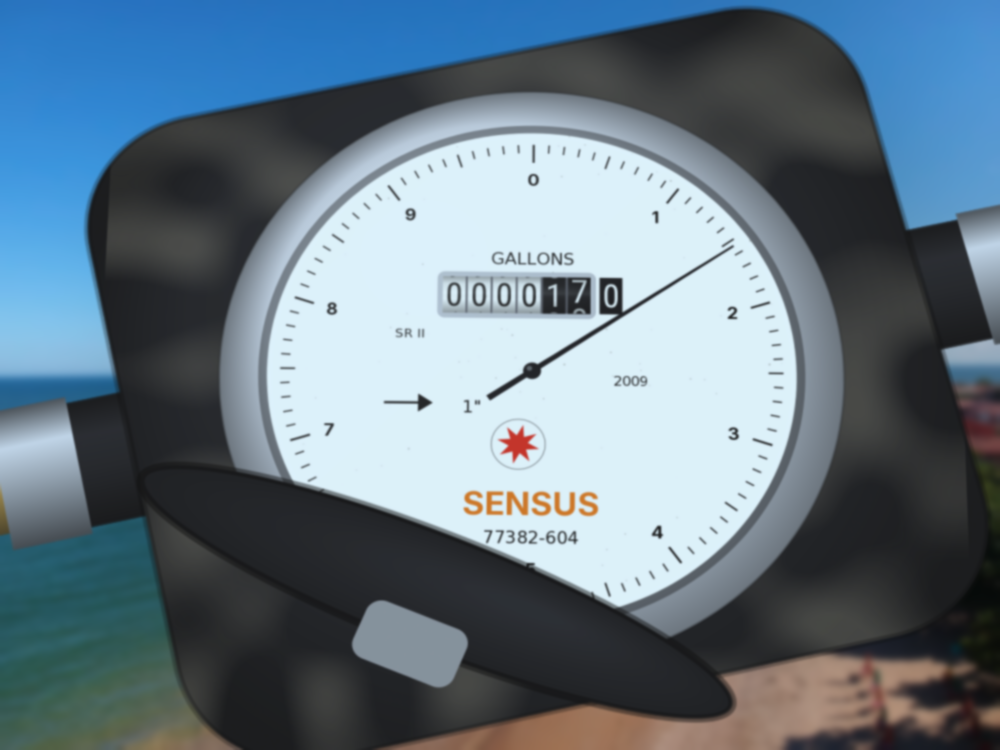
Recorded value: 171.5 gal
